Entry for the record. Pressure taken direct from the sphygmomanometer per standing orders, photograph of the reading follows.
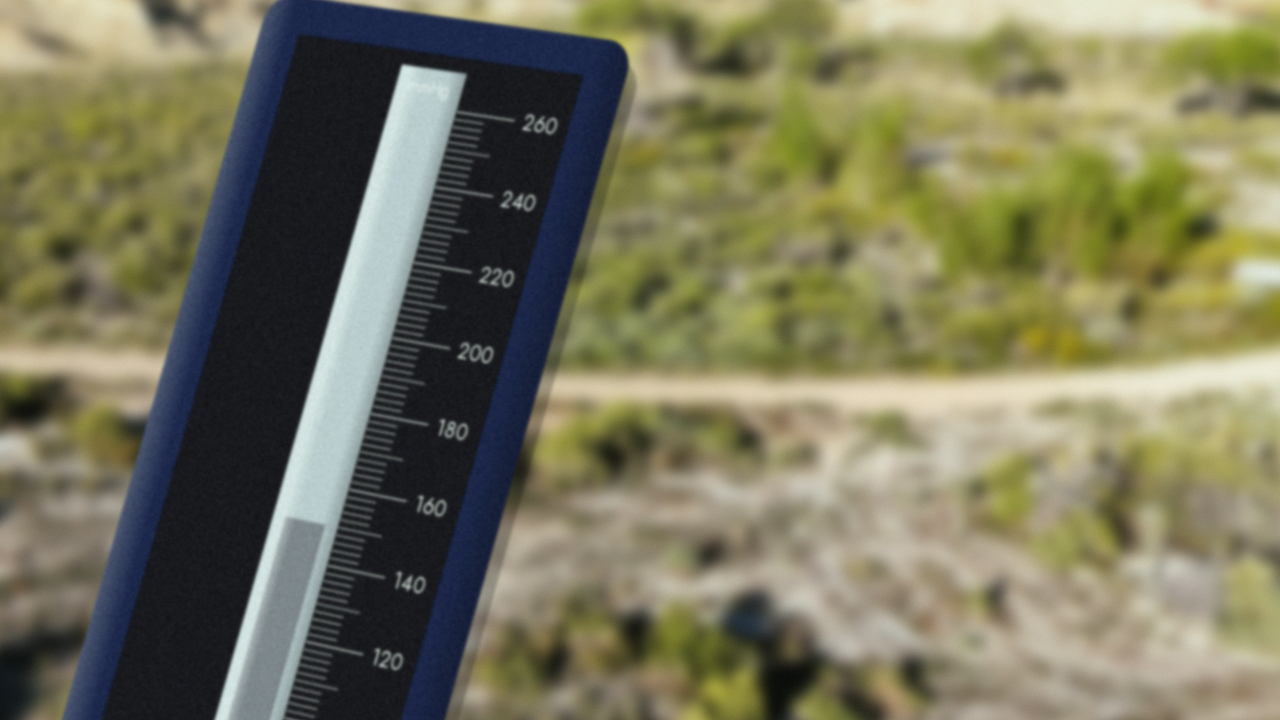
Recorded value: 150 mmHg
